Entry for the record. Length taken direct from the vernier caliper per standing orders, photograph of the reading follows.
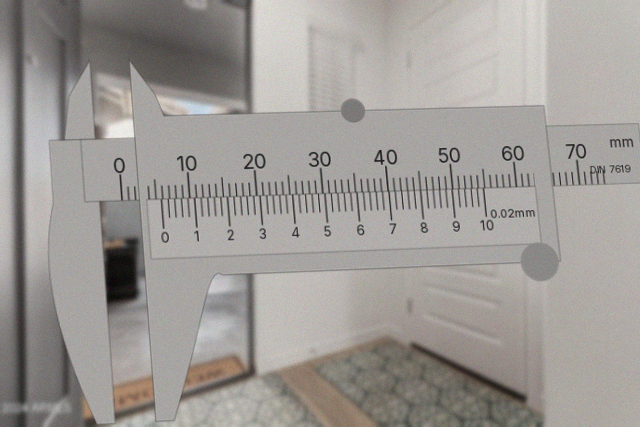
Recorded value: 5.8 mm
